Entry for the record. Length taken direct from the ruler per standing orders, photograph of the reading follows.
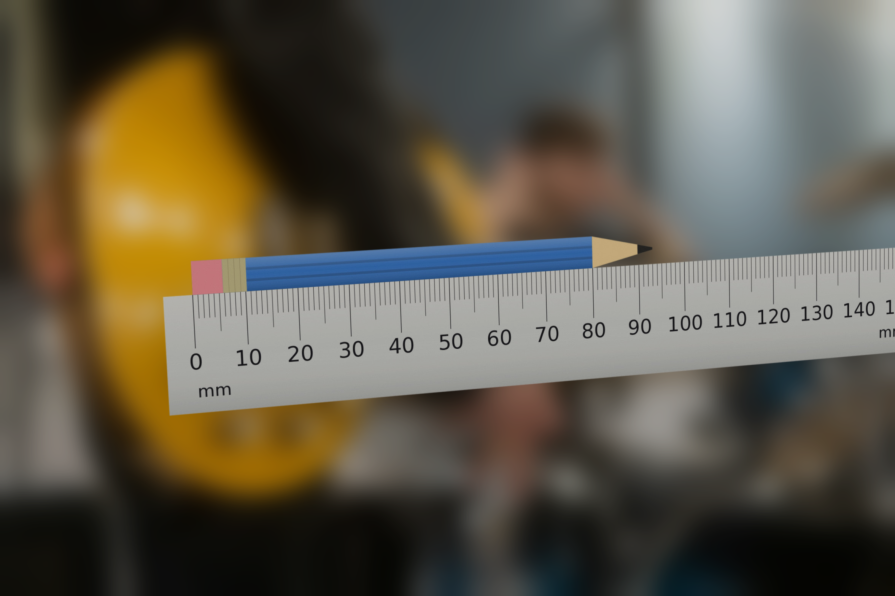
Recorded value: 93 mm
